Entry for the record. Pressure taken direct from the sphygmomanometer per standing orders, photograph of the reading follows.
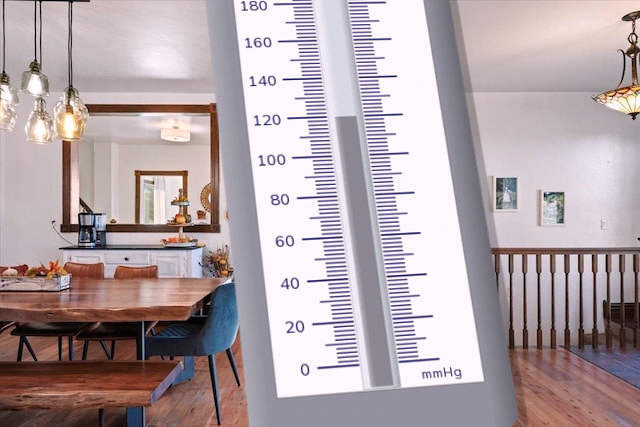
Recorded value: 120 mmHg
